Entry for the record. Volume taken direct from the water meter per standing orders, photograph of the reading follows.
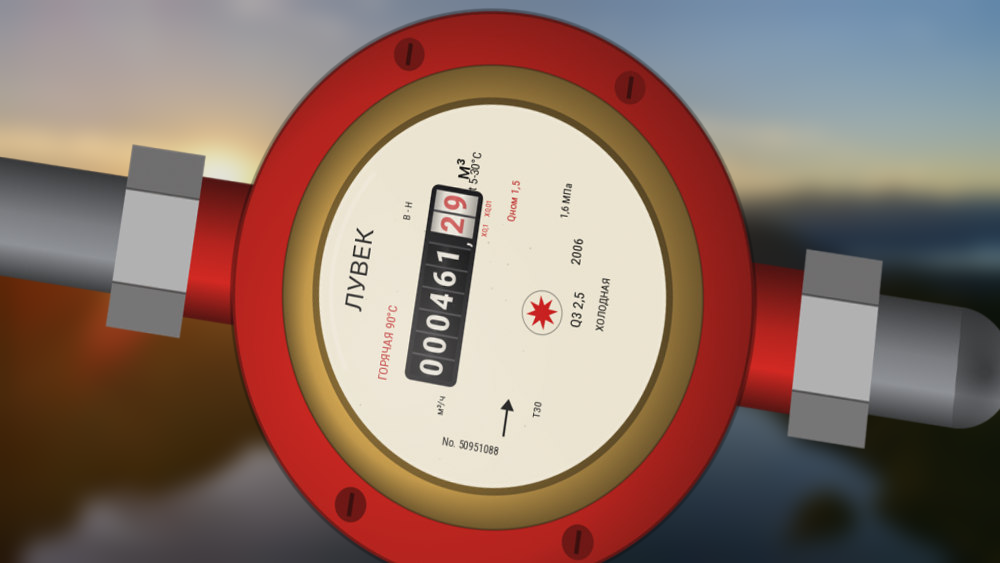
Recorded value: 461.29 m³
